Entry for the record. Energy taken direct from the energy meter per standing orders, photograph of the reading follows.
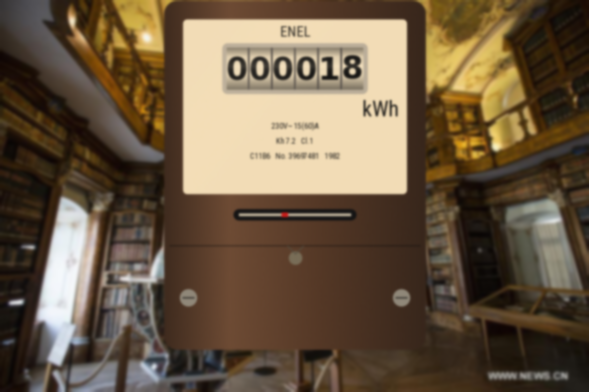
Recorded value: 18 kWh
